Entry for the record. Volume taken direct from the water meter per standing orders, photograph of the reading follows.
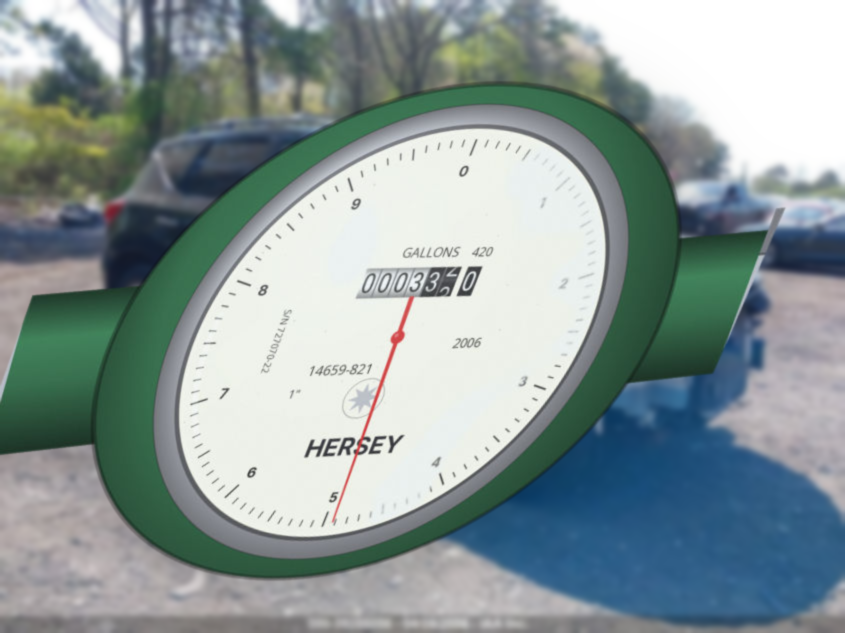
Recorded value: 3324.9 gal
